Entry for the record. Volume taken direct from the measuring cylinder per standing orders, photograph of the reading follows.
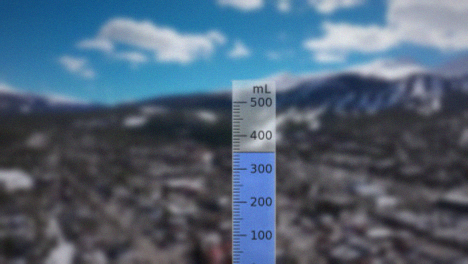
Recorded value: 350 mL
